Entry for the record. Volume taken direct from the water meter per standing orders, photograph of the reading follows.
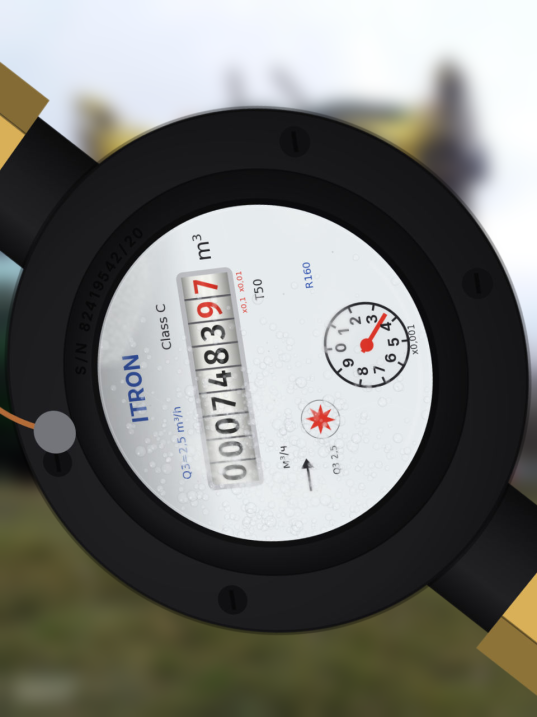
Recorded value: 7483.973 m³
